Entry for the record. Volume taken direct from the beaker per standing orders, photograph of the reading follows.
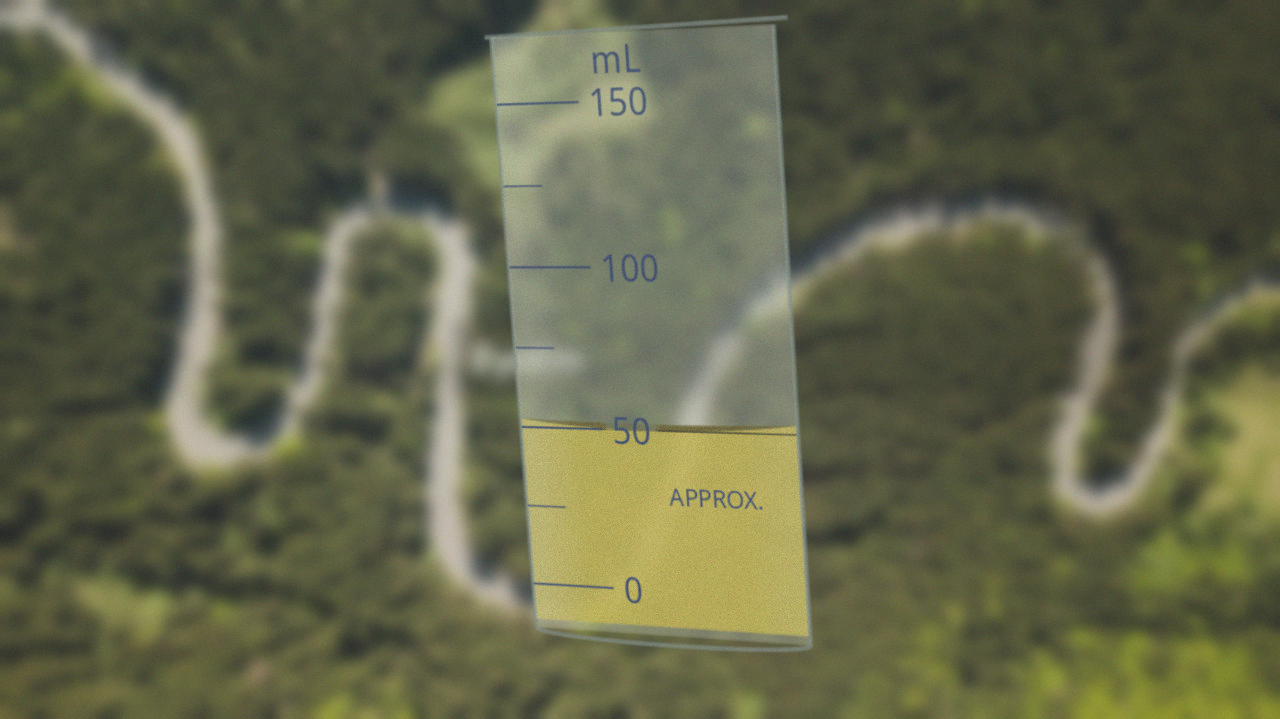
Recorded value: 50 mL
